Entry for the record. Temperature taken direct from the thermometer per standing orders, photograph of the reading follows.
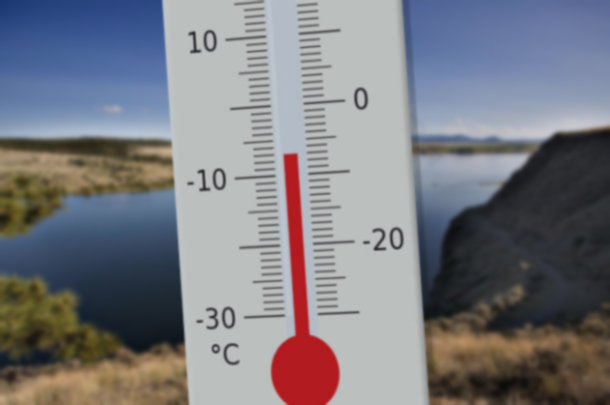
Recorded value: -7 °C
